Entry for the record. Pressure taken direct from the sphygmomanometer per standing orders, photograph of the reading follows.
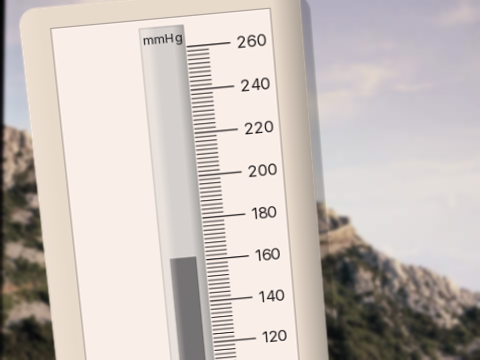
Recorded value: 162 mmHg
